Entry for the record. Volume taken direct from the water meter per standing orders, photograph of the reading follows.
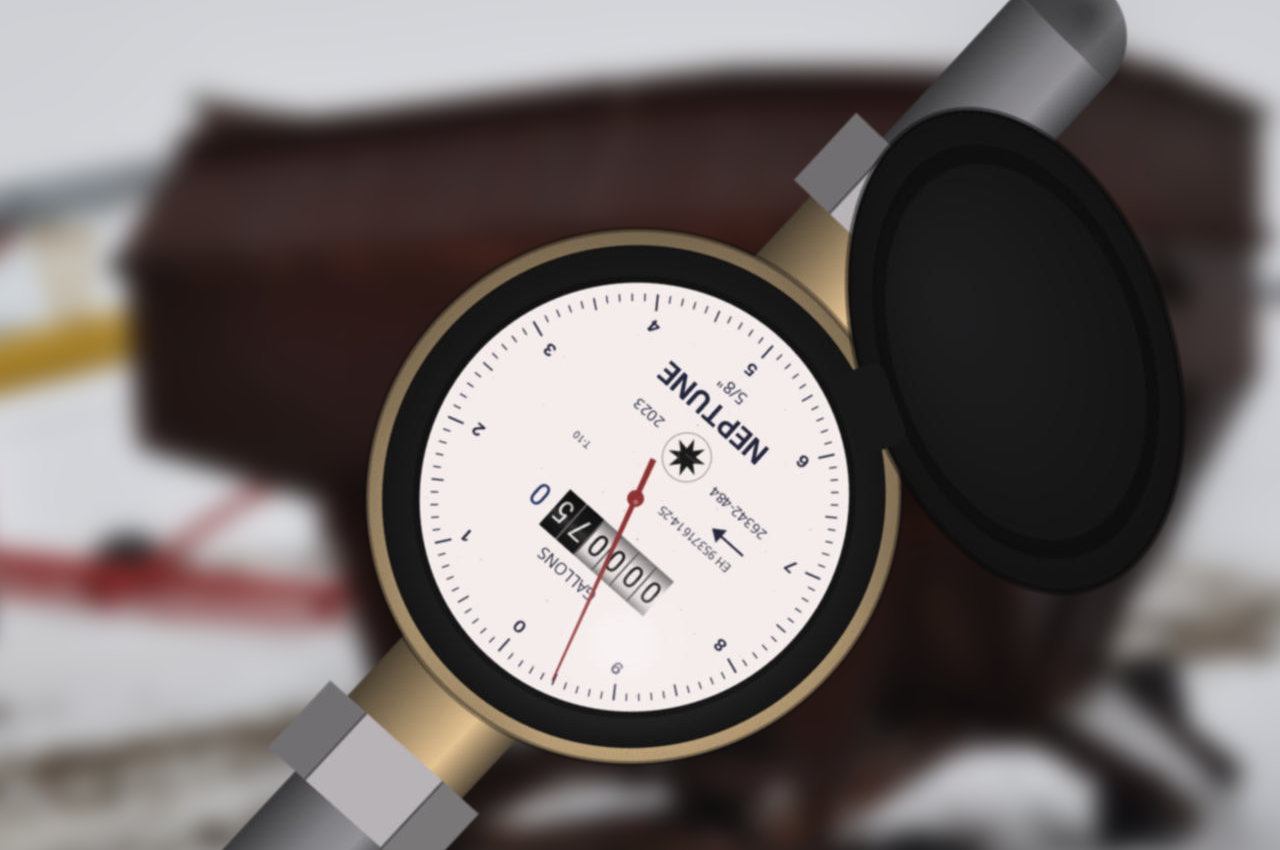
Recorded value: 749.5 gal
